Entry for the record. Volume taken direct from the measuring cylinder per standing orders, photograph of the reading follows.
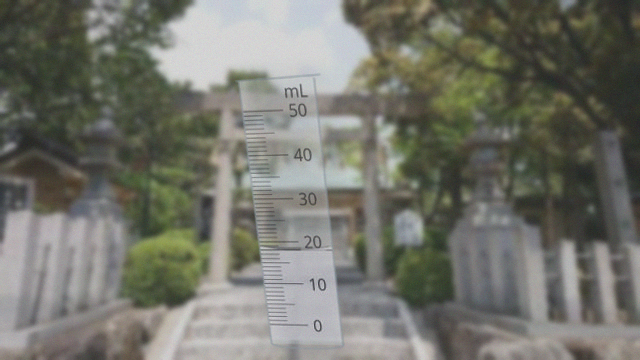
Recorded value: 18 mL
